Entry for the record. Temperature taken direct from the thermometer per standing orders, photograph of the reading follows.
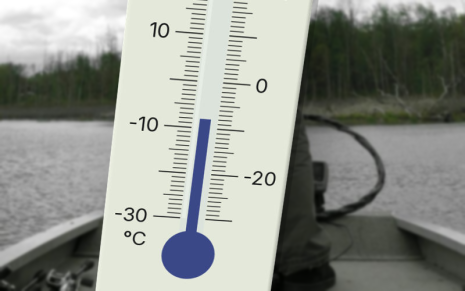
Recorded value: -8 °C
